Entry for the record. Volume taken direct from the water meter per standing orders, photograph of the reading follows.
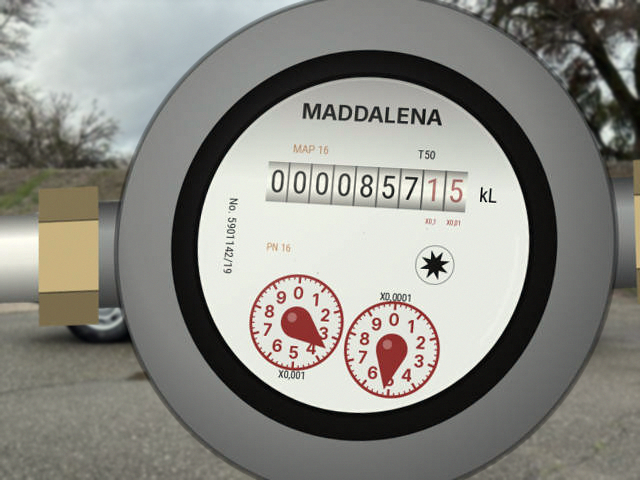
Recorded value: 857.1535 kL
